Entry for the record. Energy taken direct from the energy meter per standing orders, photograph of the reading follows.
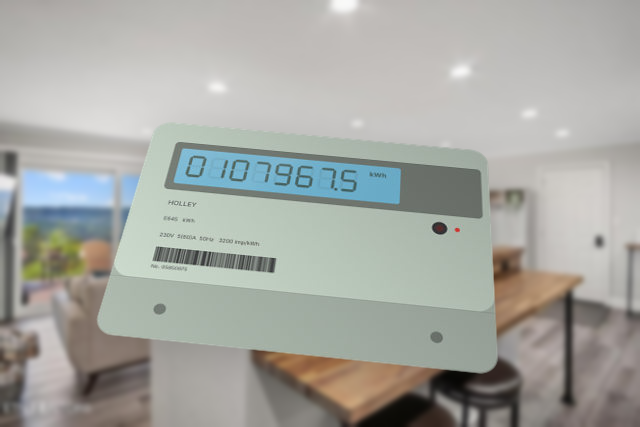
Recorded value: 107967.5 kWh
